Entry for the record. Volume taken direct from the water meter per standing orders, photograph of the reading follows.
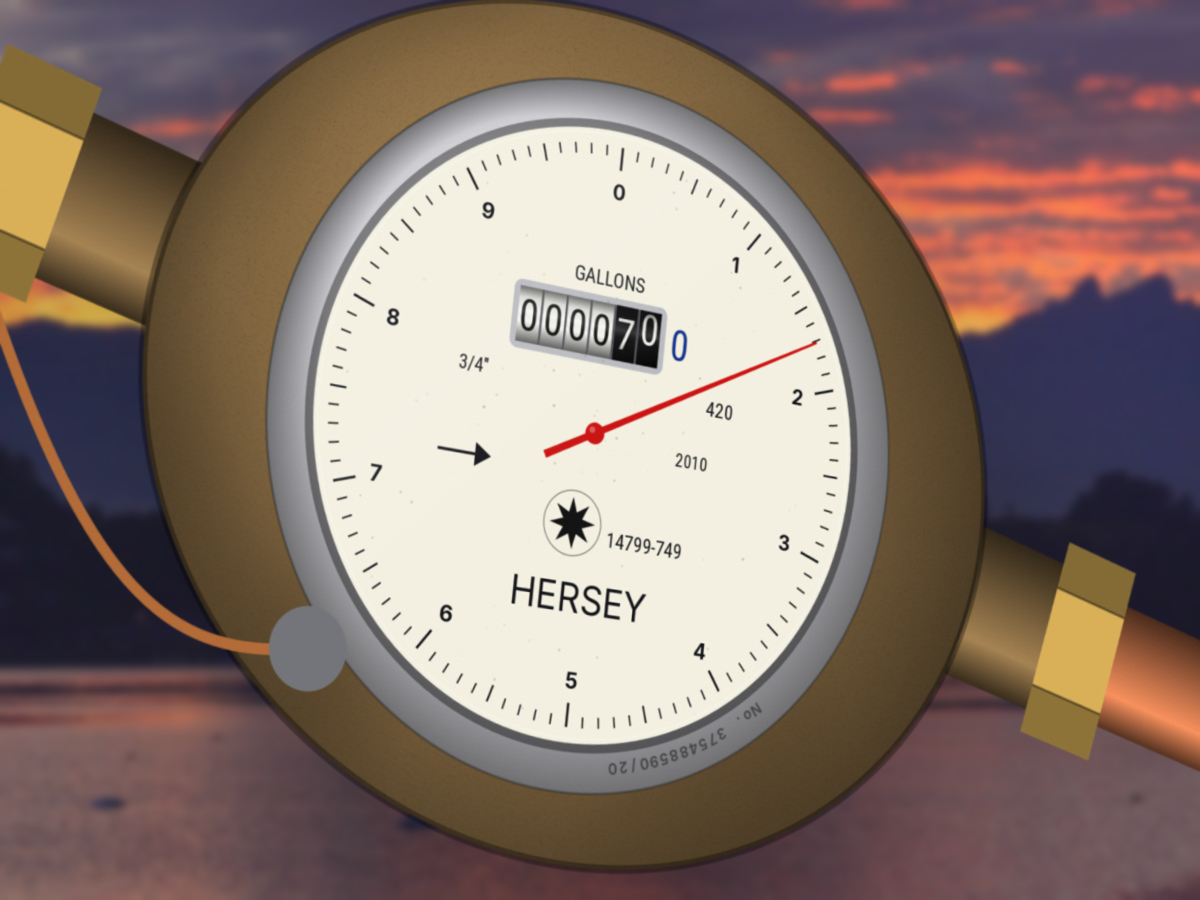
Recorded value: 701.7 gal
